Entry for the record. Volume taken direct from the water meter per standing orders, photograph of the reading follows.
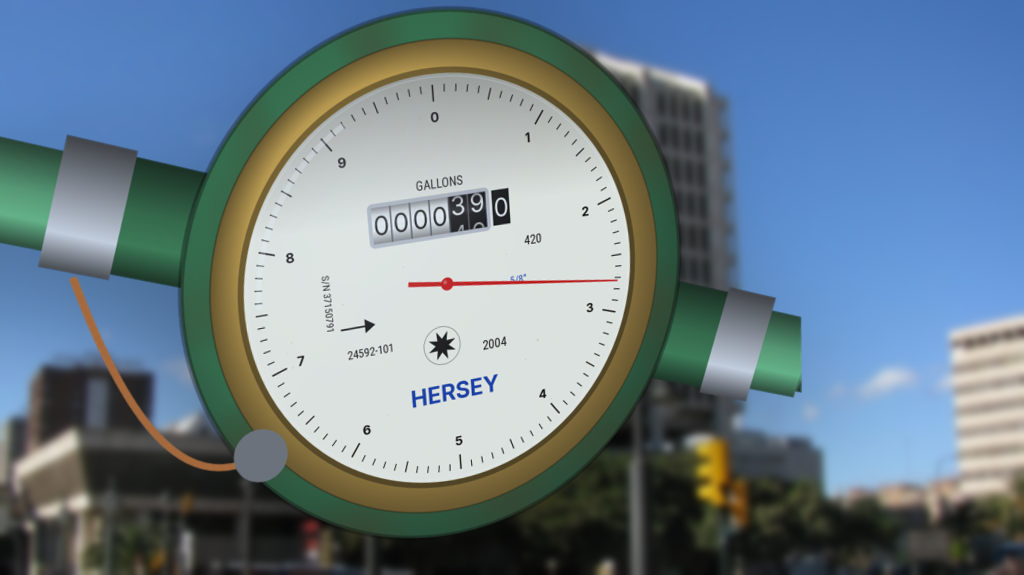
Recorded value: 392.7 gal
